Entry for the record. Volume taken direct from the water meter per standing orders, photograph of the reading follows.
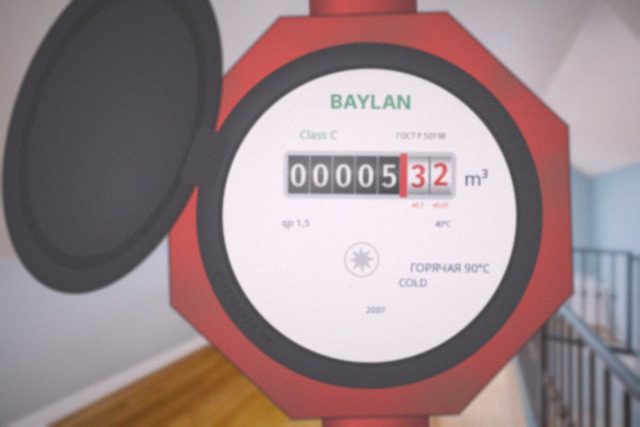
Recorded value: 5.32 m³
